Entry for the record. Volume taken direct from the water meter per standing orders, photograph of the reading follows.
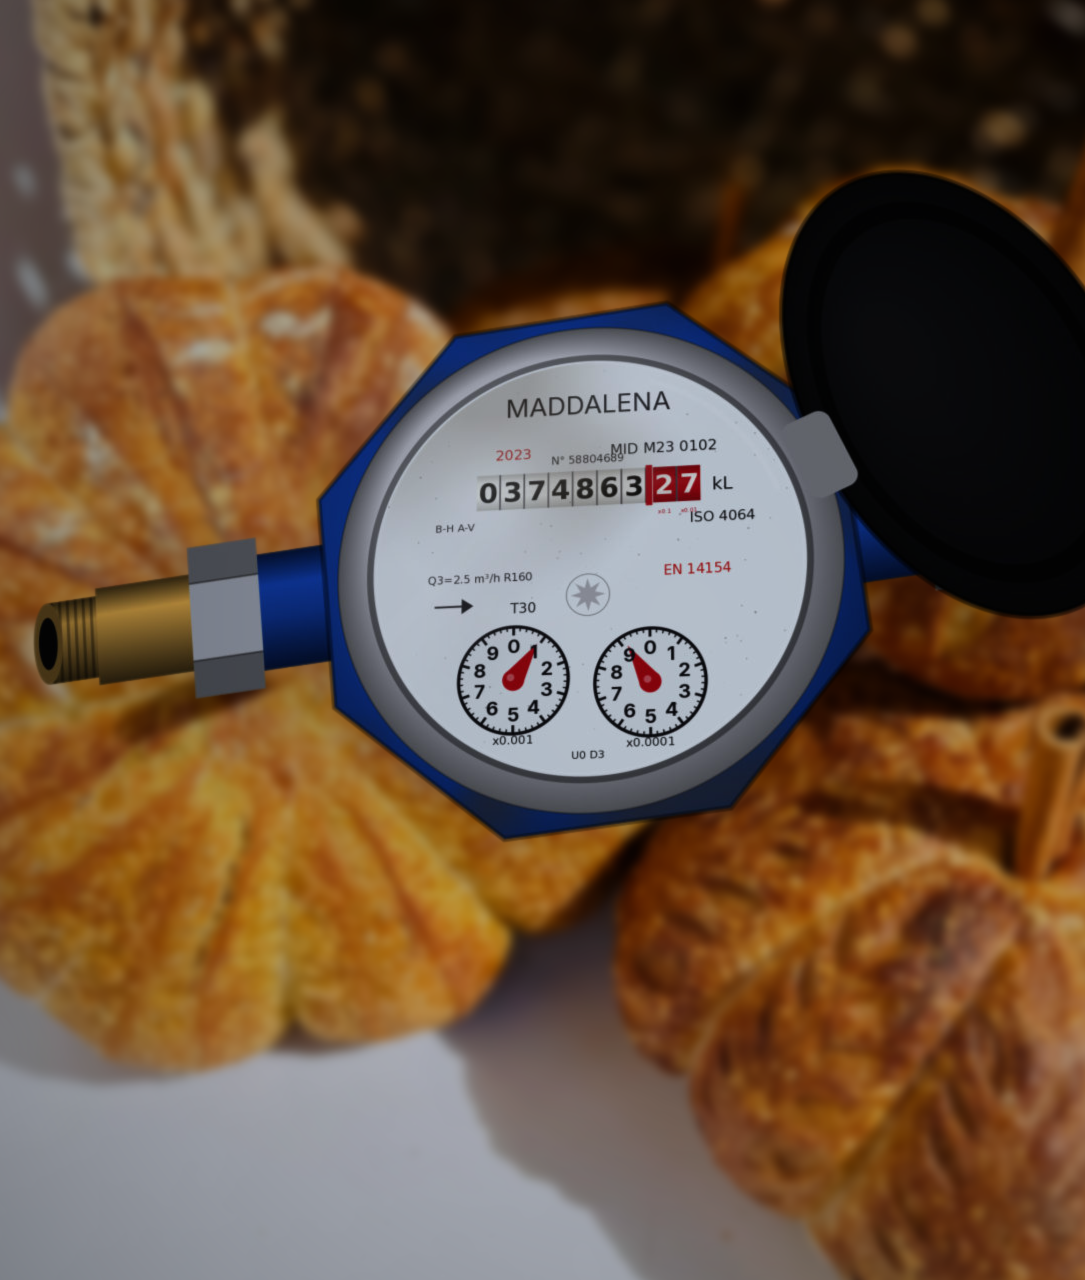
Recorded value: 374863.2709 kL
